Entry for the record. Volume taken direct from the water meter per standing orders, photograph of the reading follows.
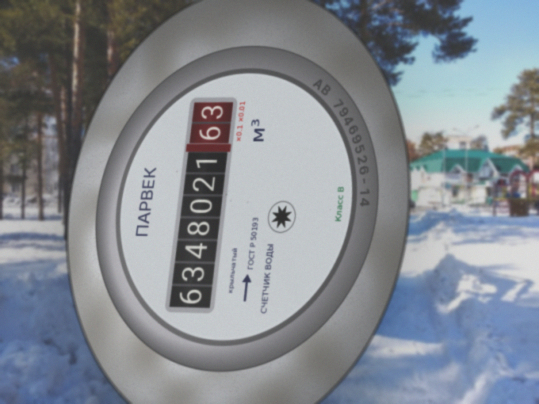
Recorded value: 6348021.63 m³
